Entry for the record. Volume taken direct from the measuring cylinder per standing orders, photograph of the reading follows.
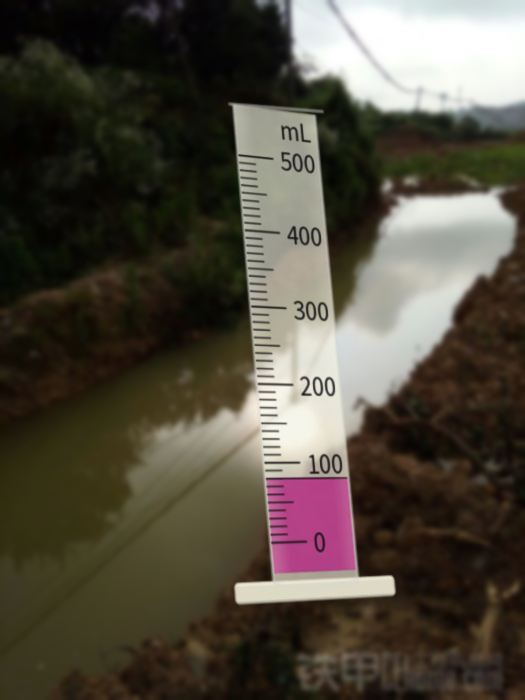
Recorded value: 80 mL
